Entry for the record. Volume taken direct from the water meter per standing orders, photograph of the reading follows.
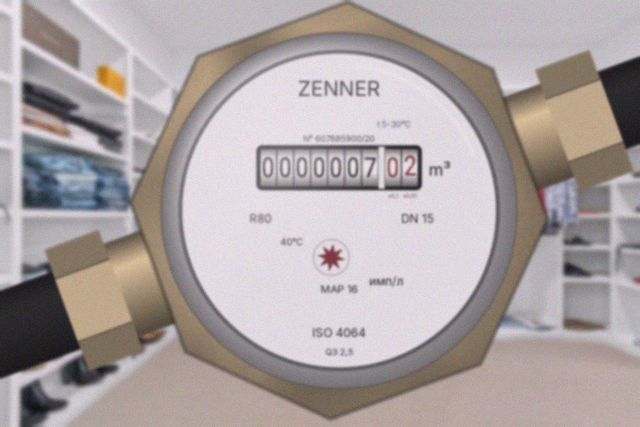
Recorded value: 7.02 m³
